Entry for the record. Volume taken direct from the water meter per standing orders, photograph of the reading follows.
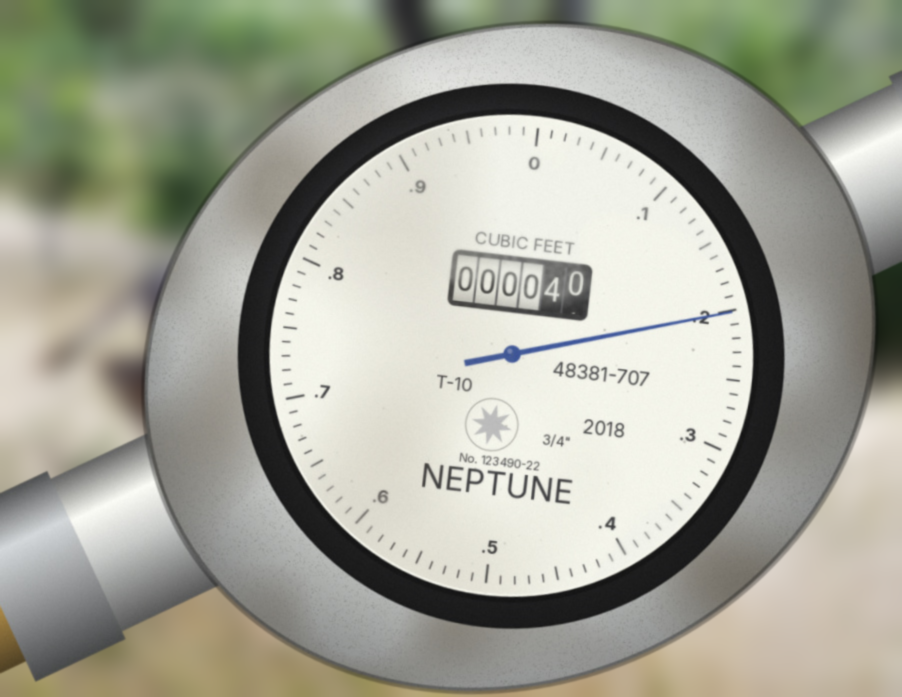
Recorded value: 40.20 ft³
